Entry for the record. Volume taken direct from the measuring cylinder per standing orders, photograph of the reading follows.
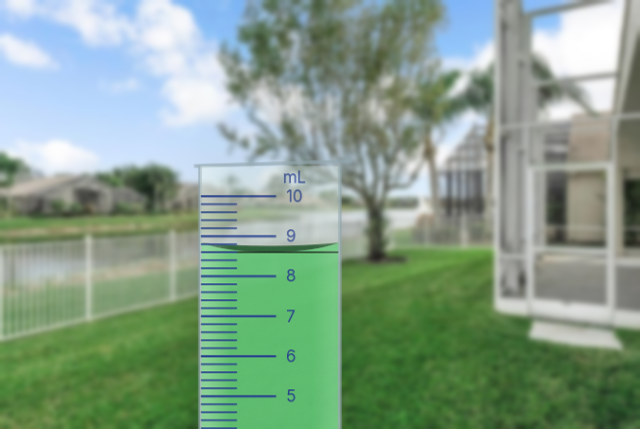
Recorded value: 8.6 mL
